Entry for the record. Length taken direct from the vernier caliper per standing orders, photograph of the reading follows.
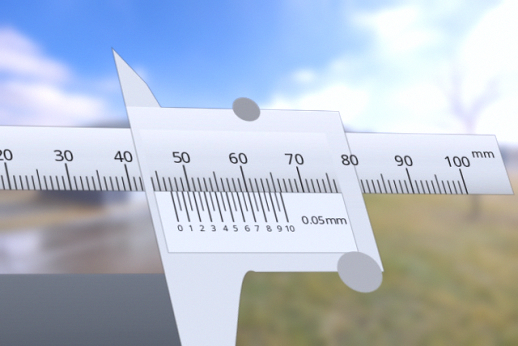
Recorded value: 46.8 mm
